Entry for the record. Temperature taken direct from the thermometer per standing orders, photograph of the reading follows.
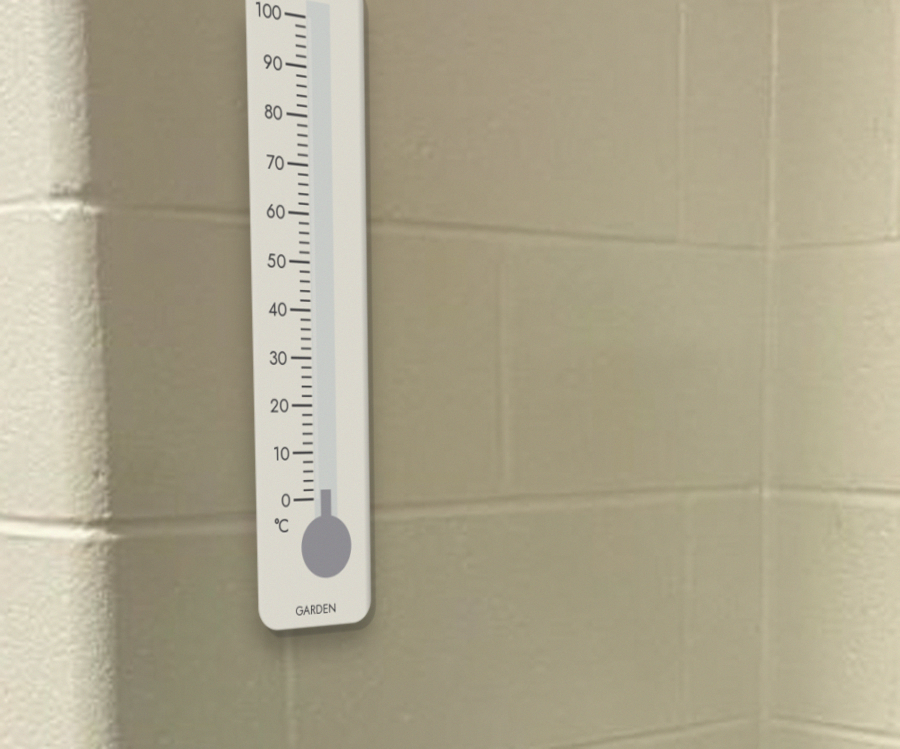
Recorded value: 2 °C
